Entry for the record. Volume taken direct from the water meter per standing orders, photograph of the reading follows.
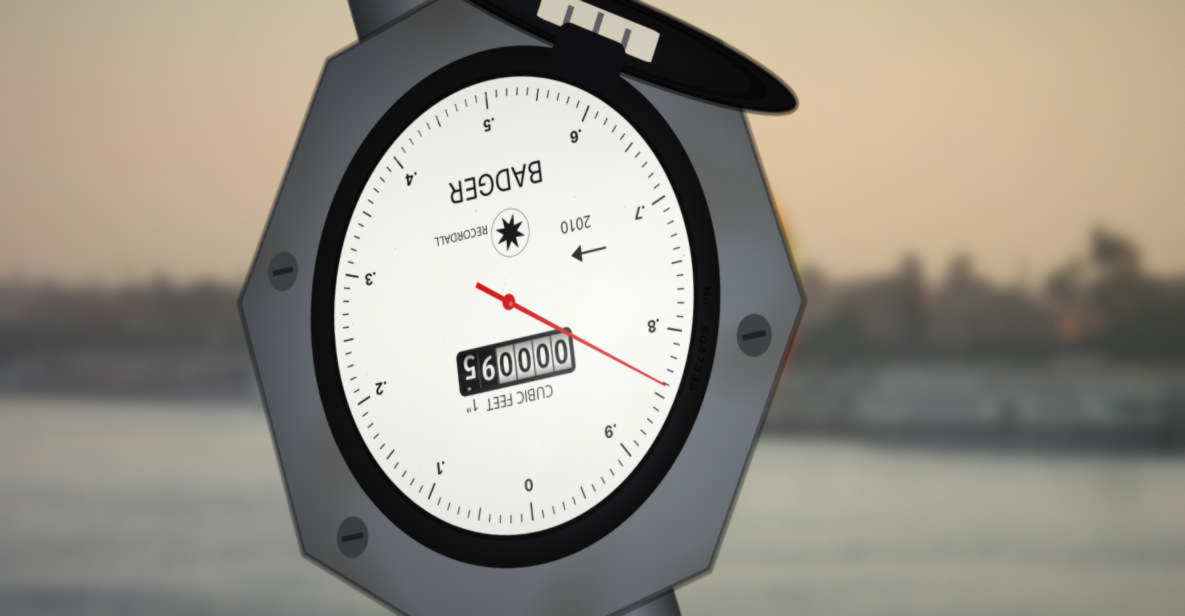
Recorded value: 94.84 ft³
